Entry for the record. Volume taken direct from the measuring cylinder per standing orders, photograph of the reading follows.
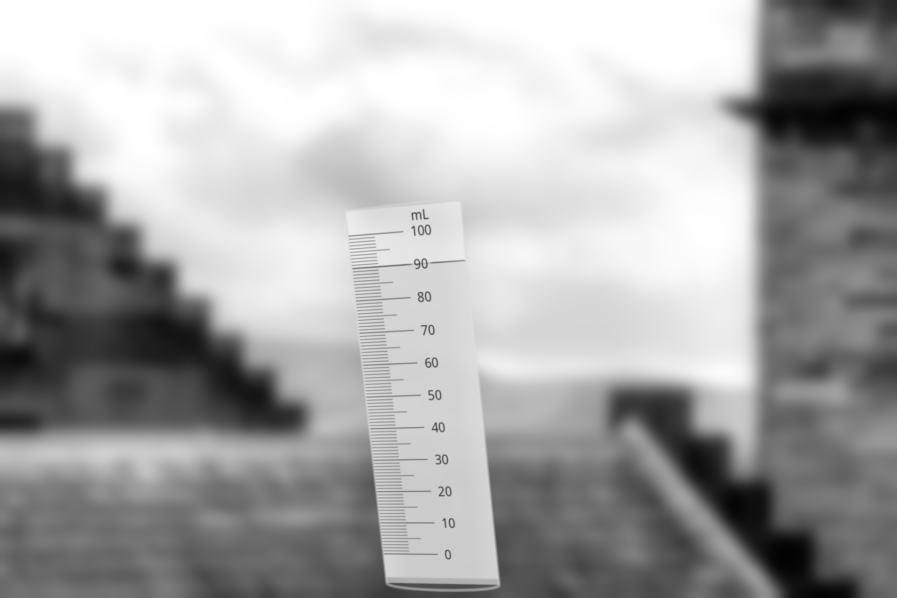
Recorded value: 90 mL
